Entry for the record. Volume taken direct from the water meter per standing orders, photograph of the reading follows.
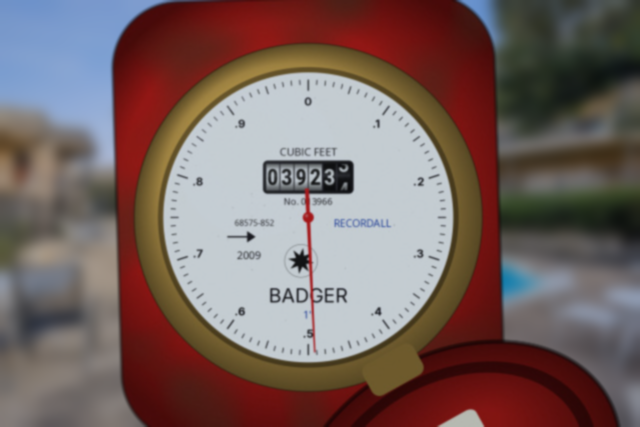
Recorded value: 39233.49 ft³
